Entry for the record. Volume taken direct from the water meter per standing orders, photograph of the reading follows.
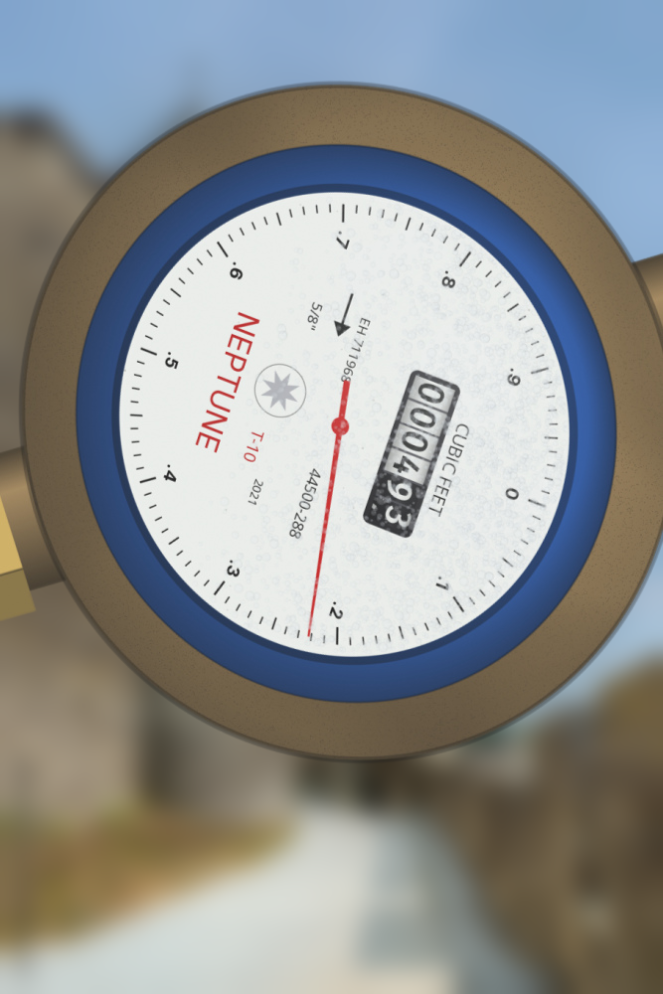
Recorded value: 493.22 ft³
